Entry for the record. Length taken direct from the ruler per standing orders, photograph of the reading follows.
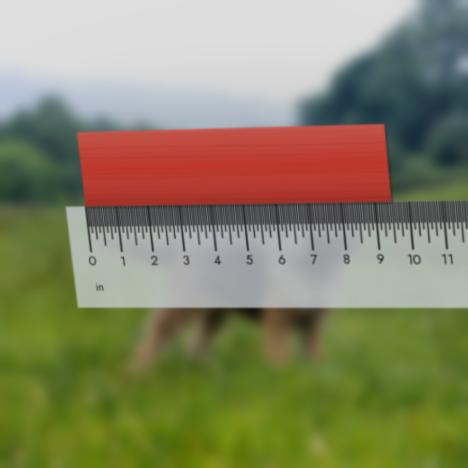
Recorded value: 9.5 in
